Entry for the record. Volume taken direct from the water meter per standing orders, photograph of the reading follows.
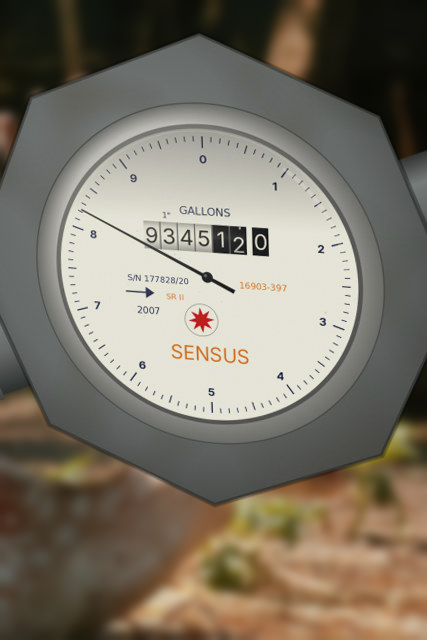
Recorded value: 9345118.2 gal
